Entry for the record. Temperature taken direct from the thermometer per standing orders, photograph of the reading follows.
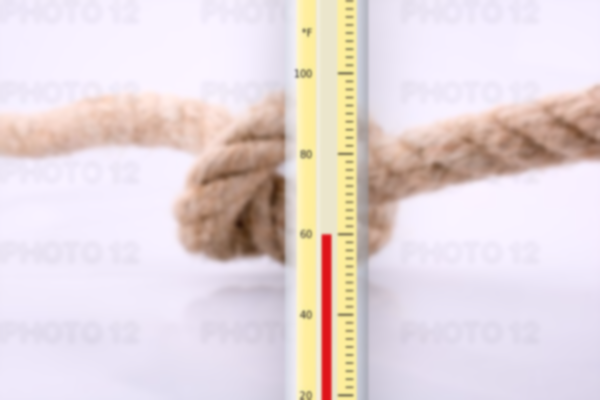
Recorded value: 60 °F
